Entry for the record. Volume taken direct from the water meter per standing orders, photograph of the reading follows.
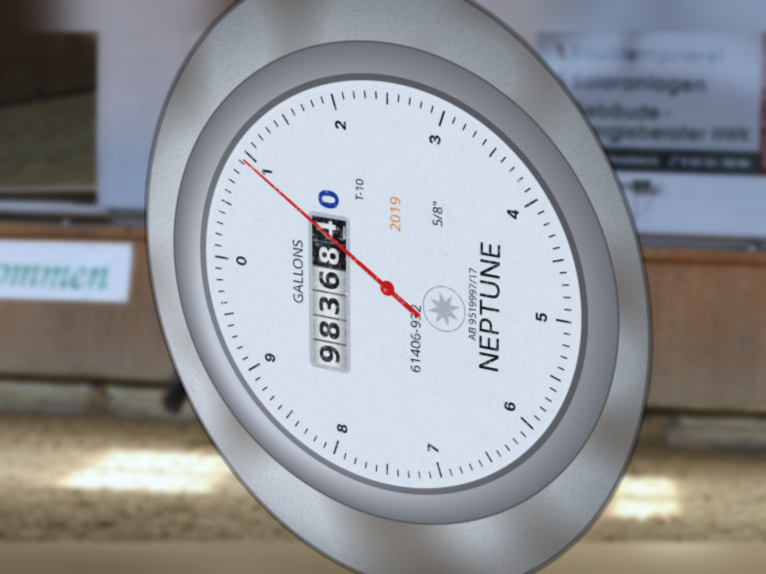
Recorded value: 9836840.9 gal
